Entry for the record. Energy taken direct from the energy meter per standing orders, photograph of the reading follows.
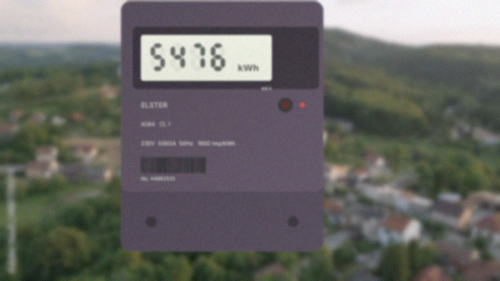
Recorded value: 5476 kWh
